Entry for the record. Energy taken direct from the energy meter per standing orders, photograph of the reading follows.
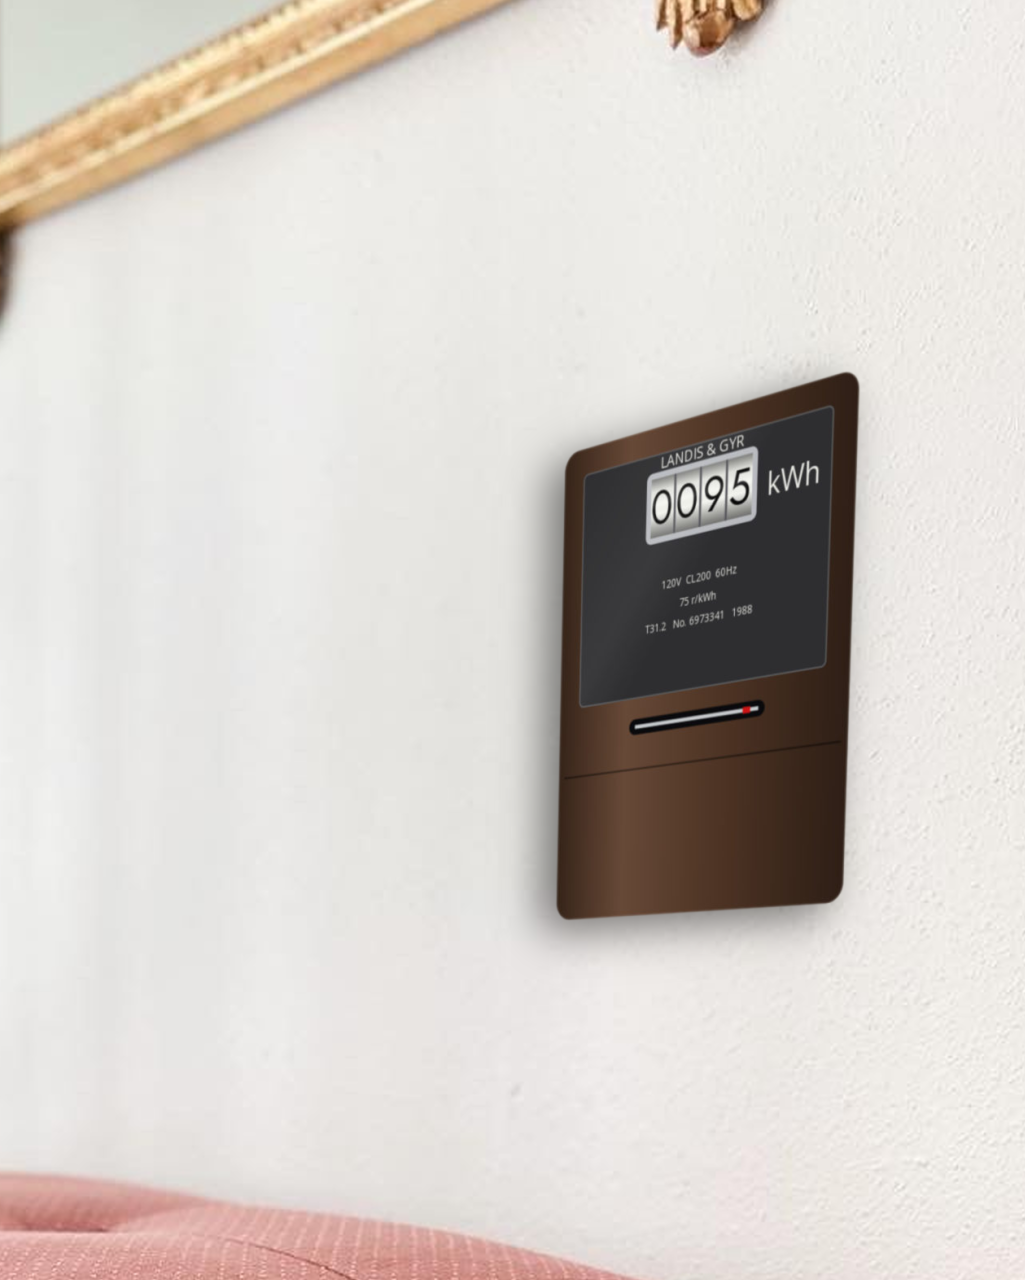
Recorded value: 95 kWh
